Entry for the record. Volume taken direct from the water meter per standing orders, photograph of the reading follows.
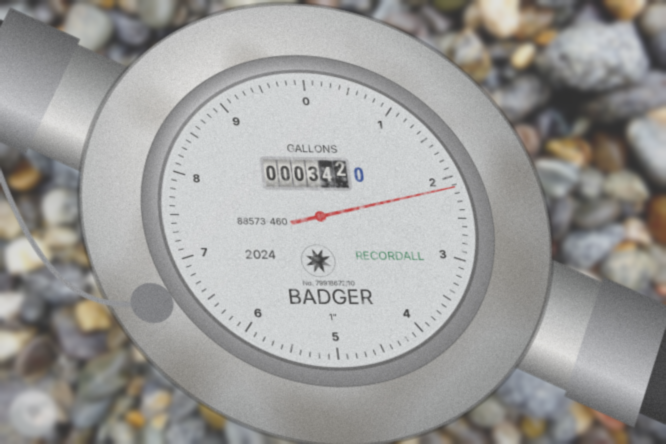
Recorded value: 3422.1 gal
